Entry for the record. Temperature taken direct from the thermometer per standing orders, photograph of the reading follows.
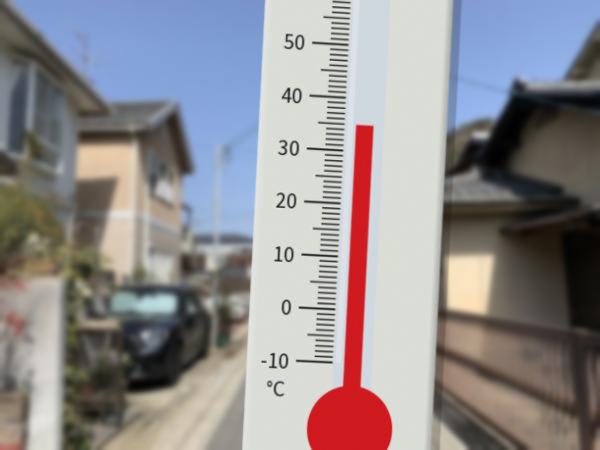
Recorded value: 35 °C
